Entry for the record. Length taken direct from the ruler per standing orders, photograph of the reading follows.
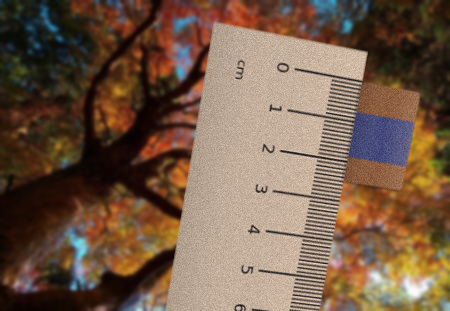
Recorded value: 2.5 cm
